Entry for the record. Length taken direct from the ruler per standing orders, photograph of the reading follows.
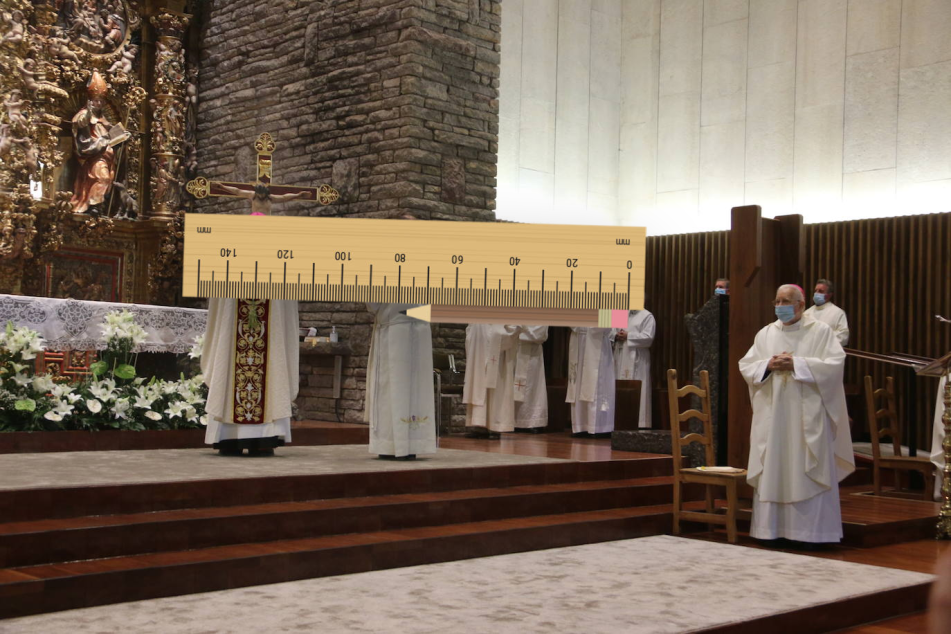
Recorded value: 80 mm
